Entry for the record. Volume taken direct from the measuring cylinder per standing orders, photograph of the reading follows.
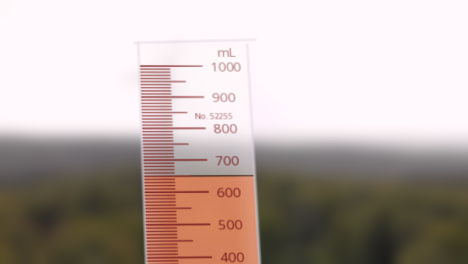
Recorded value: 650 mL
